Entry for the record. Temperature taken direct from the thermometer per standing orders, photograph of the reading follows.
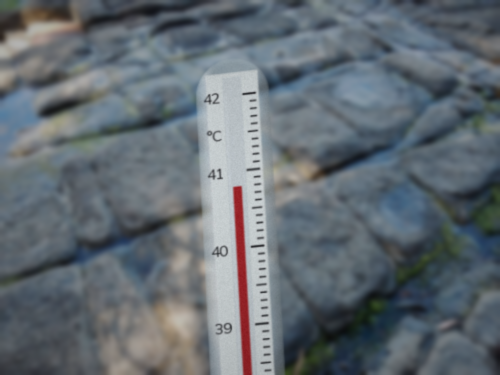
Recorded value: 40.8 °C
